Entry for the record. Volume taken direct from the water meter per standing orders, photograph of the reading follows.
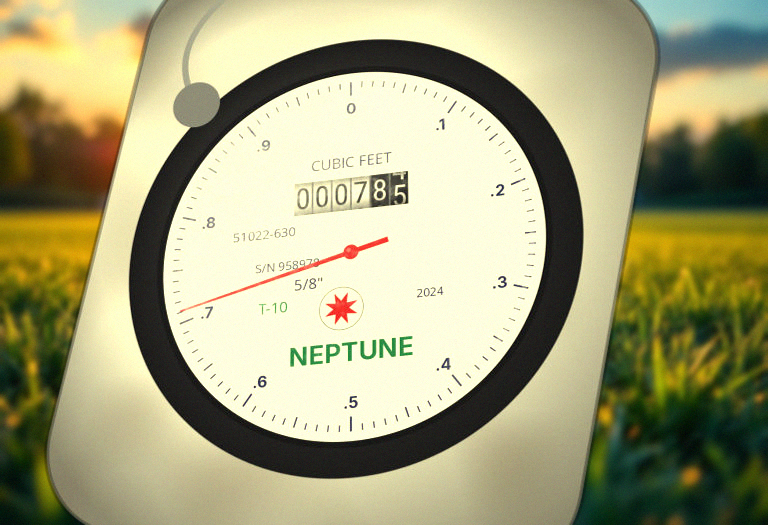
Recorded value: 784.71 ft³
